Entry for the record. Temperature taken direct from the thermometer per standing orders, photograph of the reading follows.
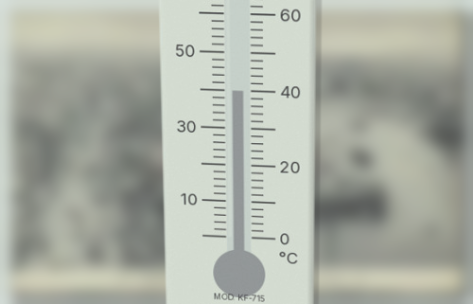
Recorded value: 40 °C
